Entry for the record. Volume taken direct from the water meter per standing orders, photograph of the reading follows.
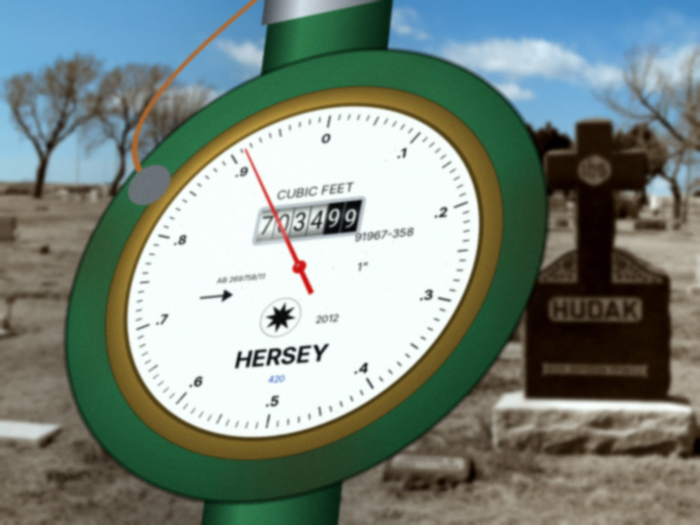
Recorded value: 703498.91 ft³
